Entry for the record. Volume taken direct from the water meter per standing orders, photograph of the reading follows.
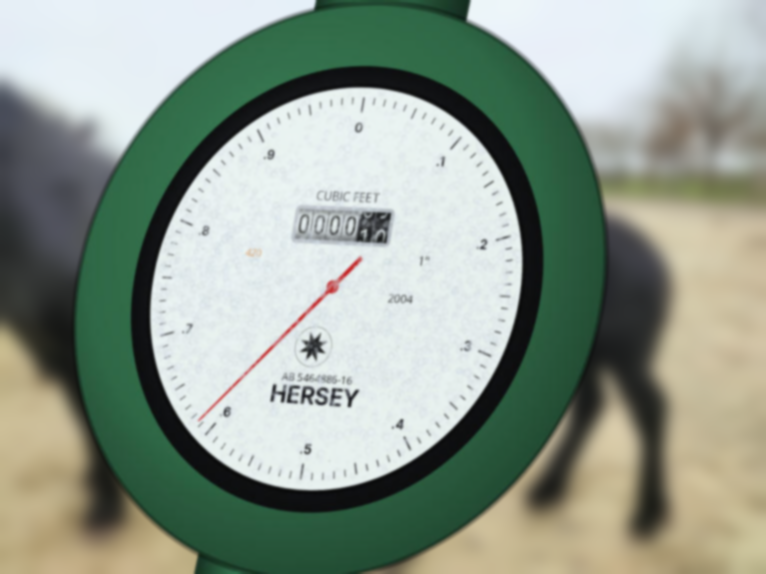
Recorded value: 9.61 ft³
